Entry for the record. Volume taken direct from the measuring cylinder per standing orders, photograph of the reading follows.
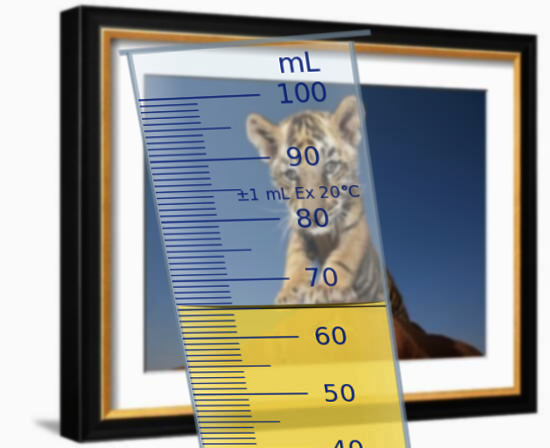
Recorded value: 65 mL
